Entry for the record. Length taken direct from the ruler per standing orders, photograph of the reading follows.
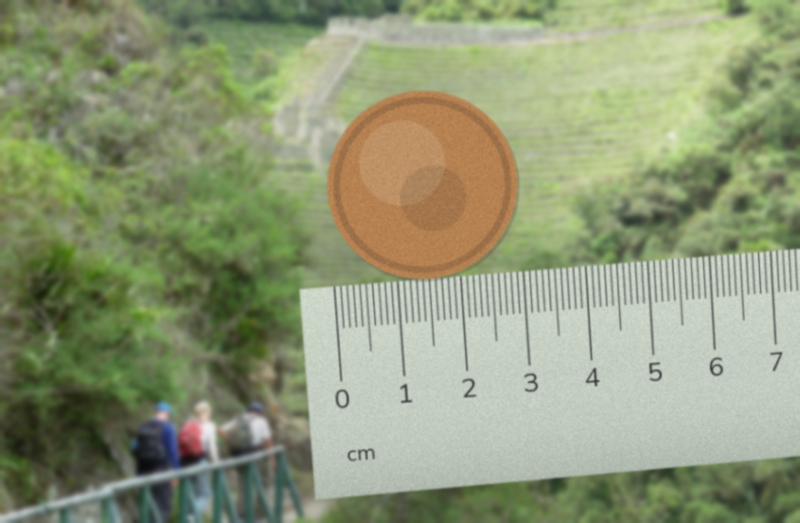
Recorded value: 3 cm
